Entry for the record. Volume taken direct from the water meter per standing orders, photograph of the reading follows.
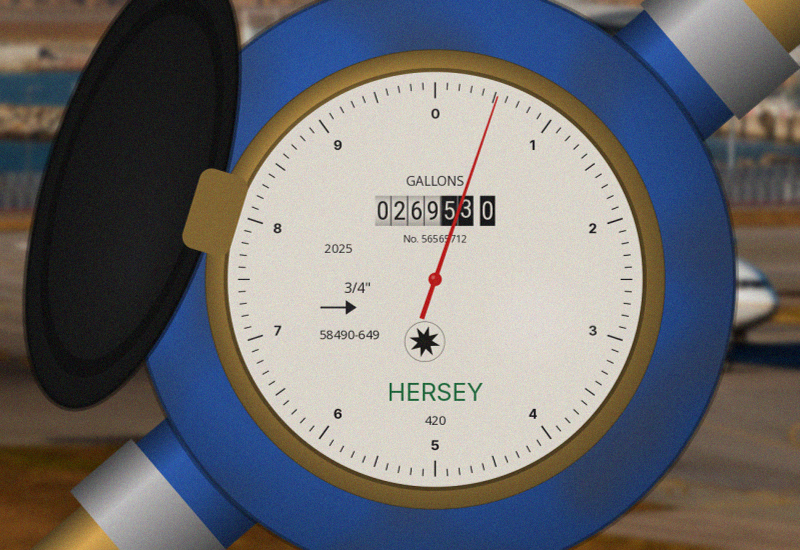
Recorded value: 269530.5 gal
